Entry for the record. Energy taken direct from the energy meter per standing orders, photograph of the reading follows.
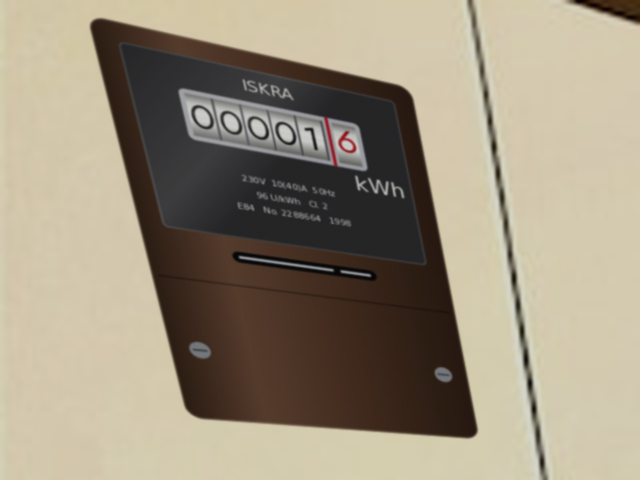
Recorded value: 1.6 kWh
